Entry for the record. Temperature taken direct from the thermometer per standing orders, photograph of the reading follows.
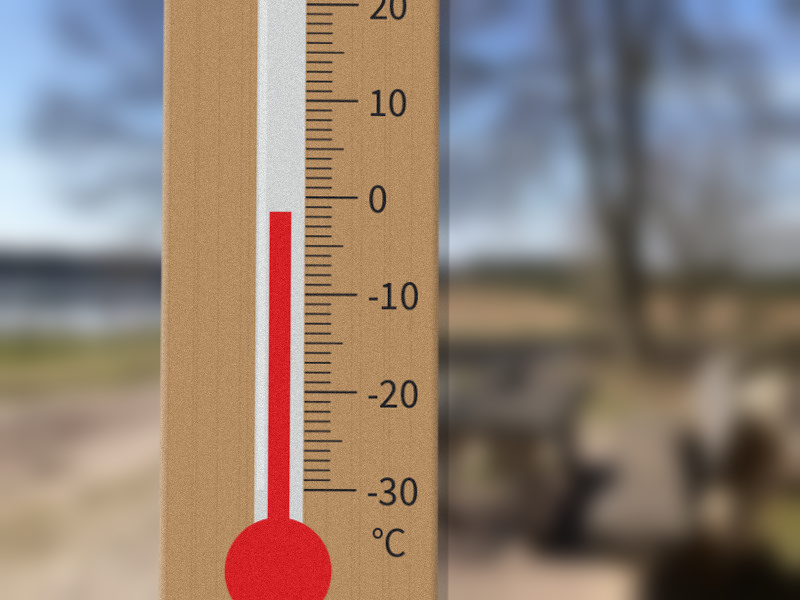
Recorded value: -1.5 °C
